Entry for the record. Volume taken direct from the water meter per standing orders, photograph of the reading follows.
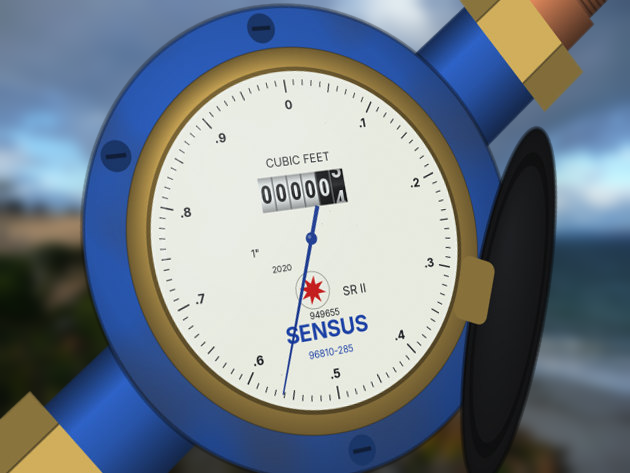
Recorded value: 3.56 ft³
